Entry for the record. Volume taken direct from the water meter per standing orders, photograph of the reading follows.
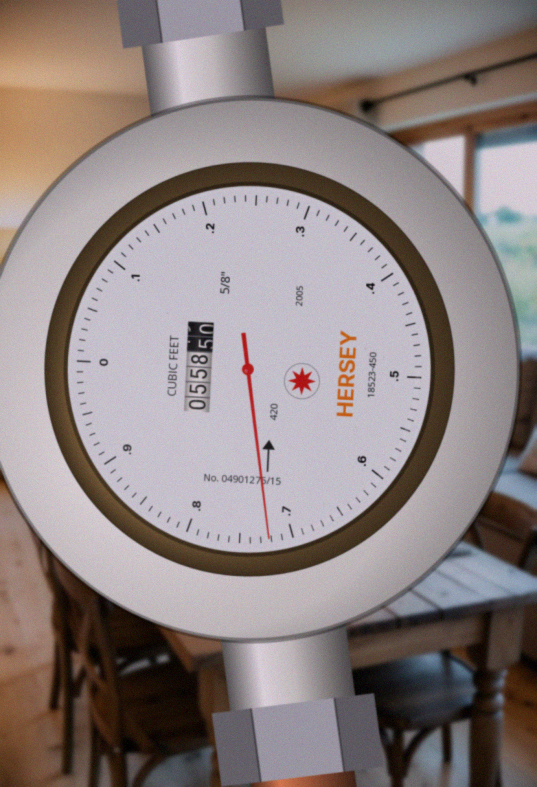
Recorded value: 55849.72 ft³
